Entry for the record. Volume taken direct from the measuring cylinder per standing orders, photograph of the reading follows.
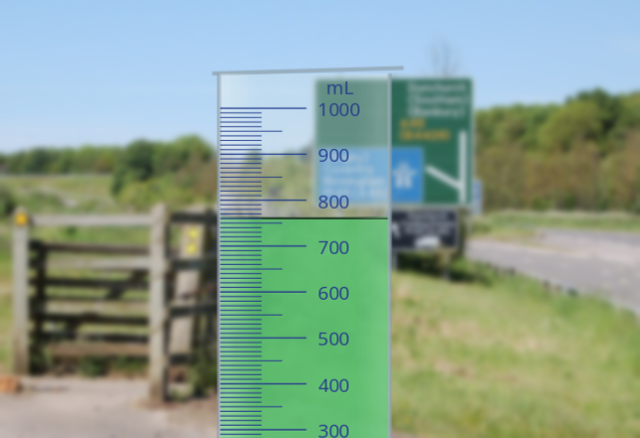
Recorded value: 760 mL
